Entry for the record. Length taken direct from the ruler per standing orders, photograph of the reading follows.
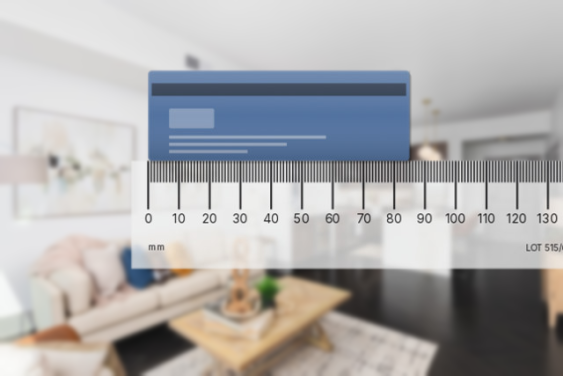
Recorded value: 85 mm
